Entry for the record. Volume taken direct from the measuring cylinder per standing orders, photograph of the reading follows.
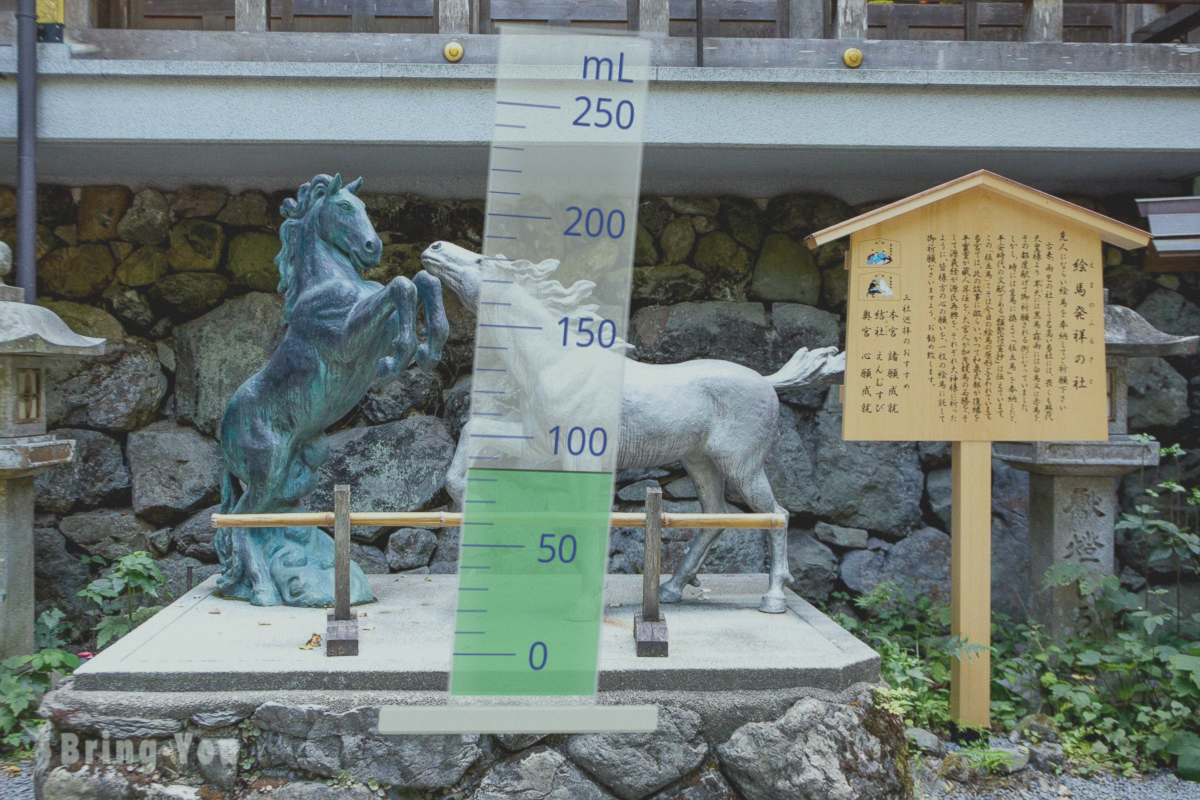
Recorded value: 85 mL
